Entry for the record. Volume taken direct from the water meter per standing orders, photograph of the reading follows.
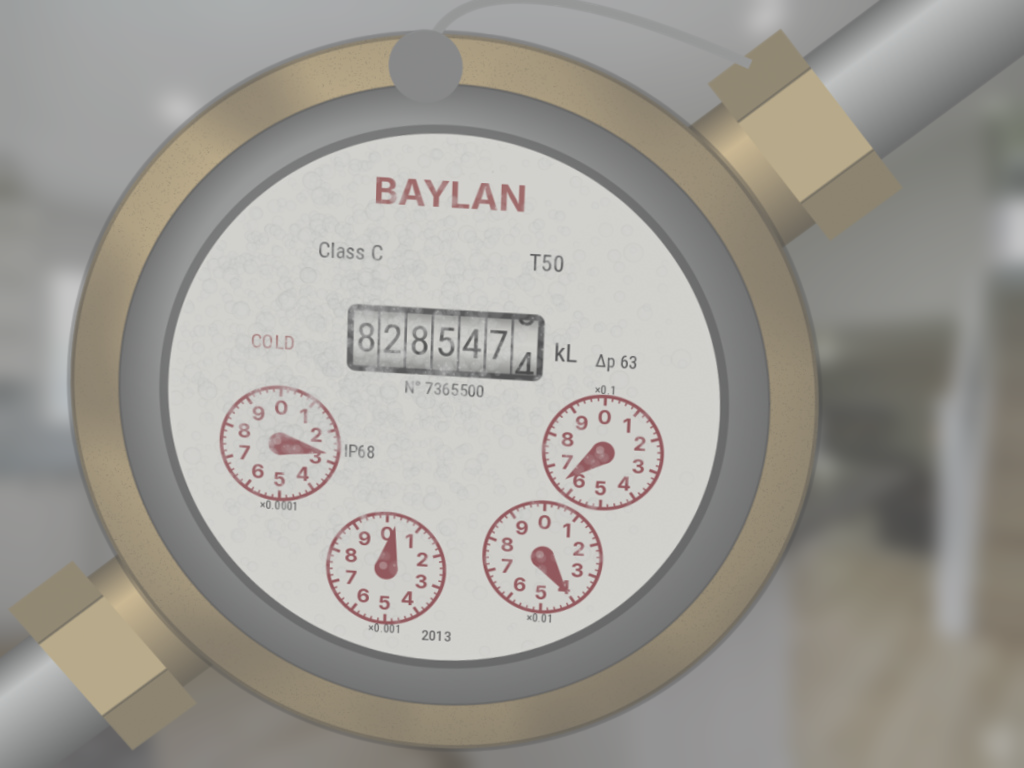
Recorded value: 8285473.6402 kL
